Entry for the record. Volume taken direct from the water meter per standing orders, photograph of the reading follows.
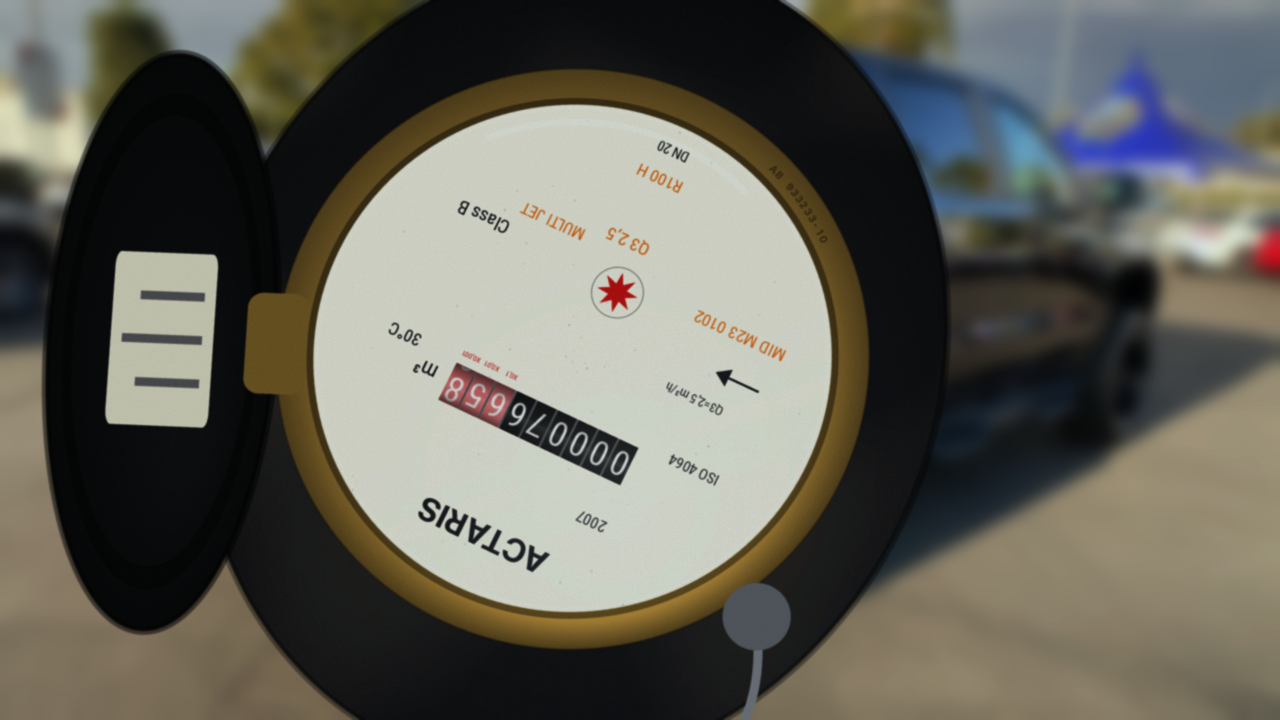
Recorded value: 76.658 m³
